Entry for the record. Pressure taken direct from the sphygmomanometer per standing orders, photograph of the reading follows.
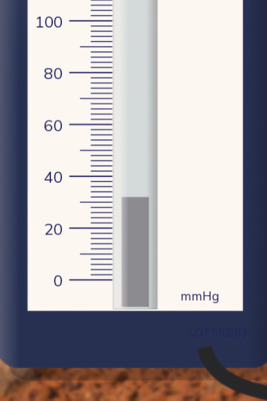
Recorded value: 32 mmHg
